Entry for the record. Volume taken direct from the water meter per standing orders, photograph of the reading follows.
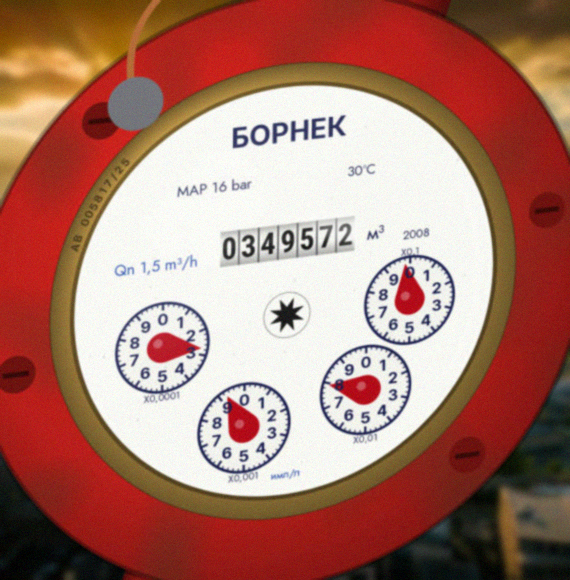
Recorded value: 349571.9792 m³
